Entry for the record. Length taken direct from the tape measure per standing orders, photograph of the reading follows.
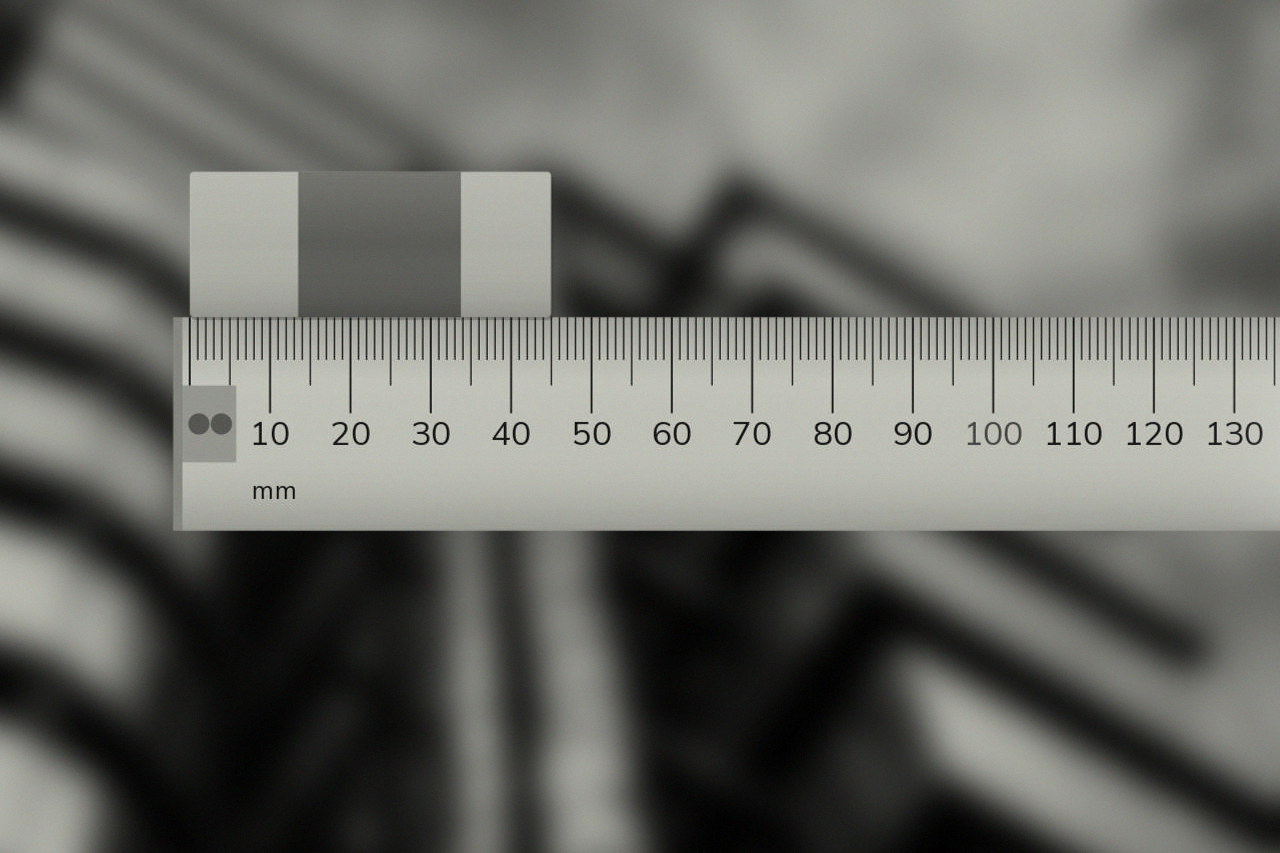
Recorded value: 45 mm
